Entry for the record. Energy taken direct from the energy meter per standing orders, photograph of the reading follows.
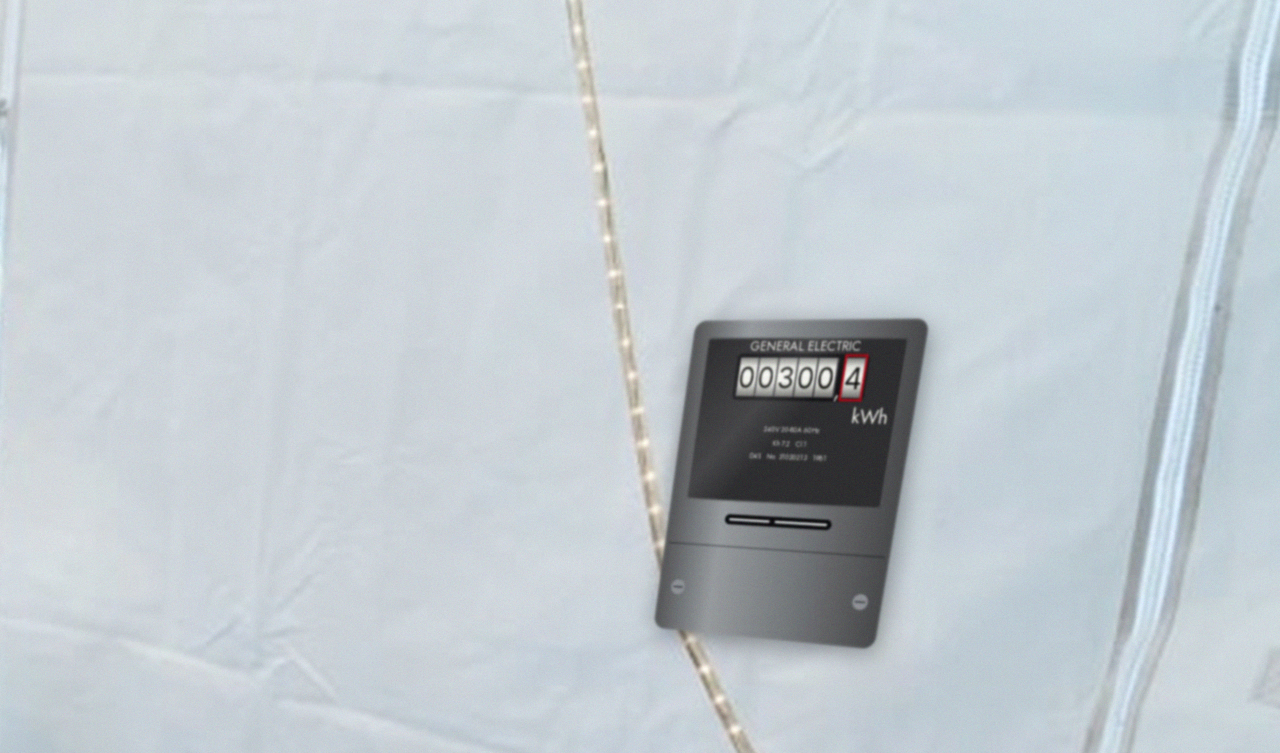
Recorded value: 300.4 kWh
